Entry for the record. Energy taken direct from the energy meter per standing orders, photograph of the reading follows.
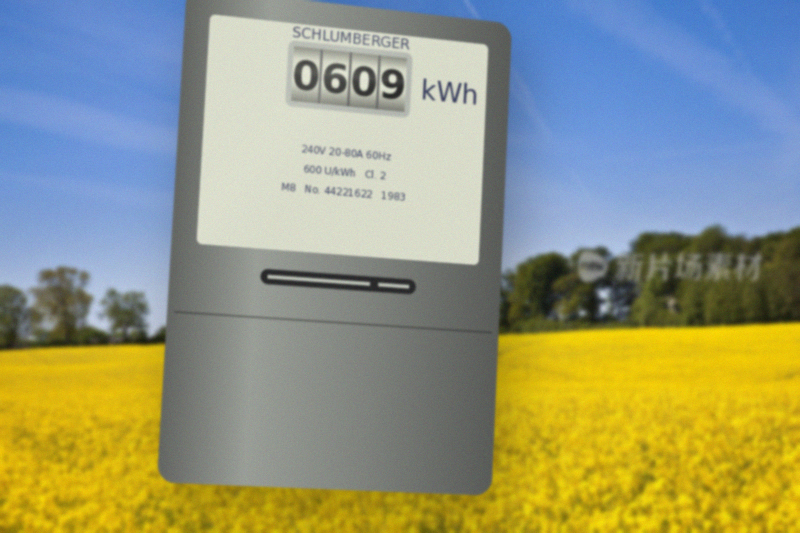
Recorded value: 609 kWh
